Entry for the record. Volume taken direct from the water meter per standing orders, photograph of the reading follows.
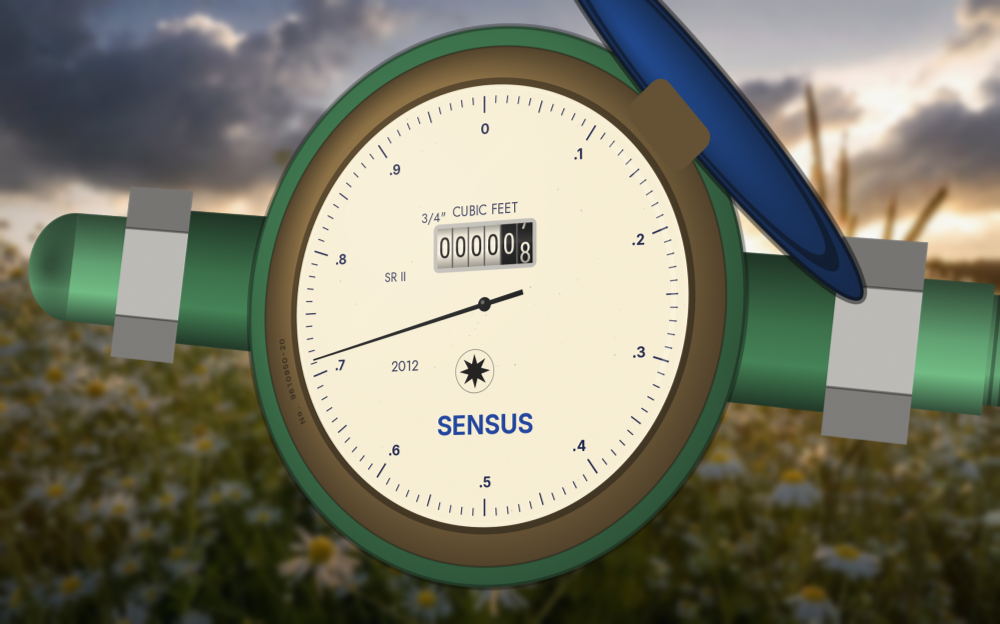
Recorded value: 7.71 ft³
